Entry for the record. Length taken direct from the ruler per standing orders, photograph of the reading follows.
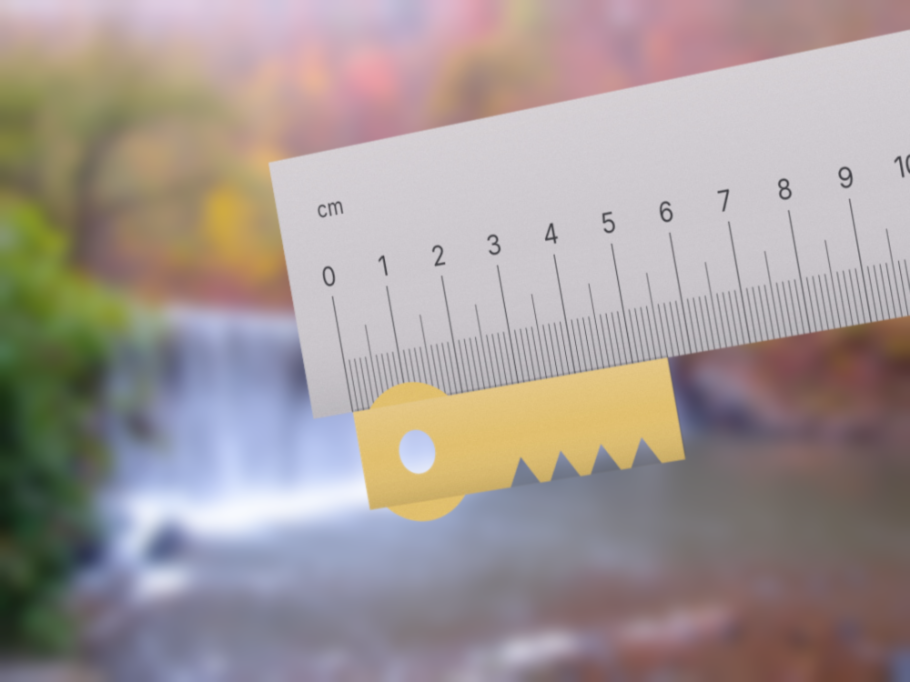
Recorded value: 5.6 cm
